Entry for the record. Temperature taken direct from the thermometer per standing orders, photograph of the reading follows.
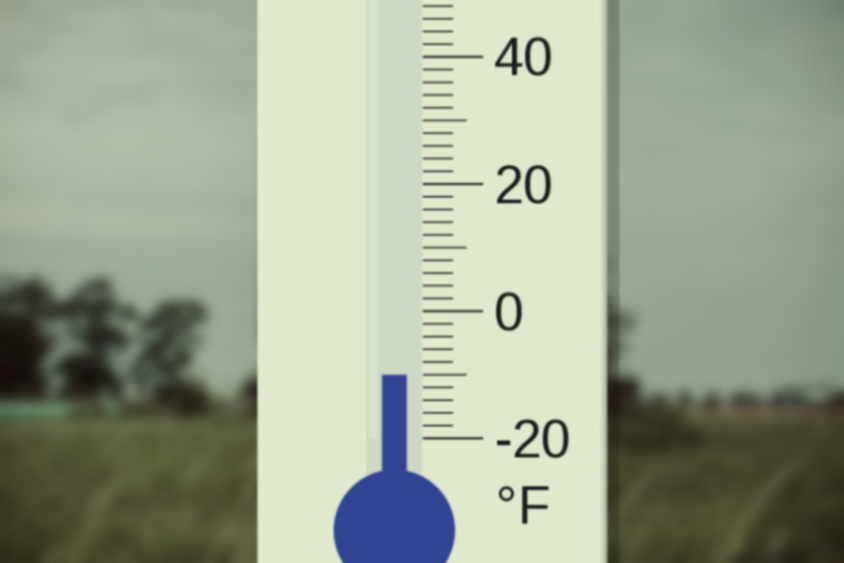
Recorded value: -10 °F
